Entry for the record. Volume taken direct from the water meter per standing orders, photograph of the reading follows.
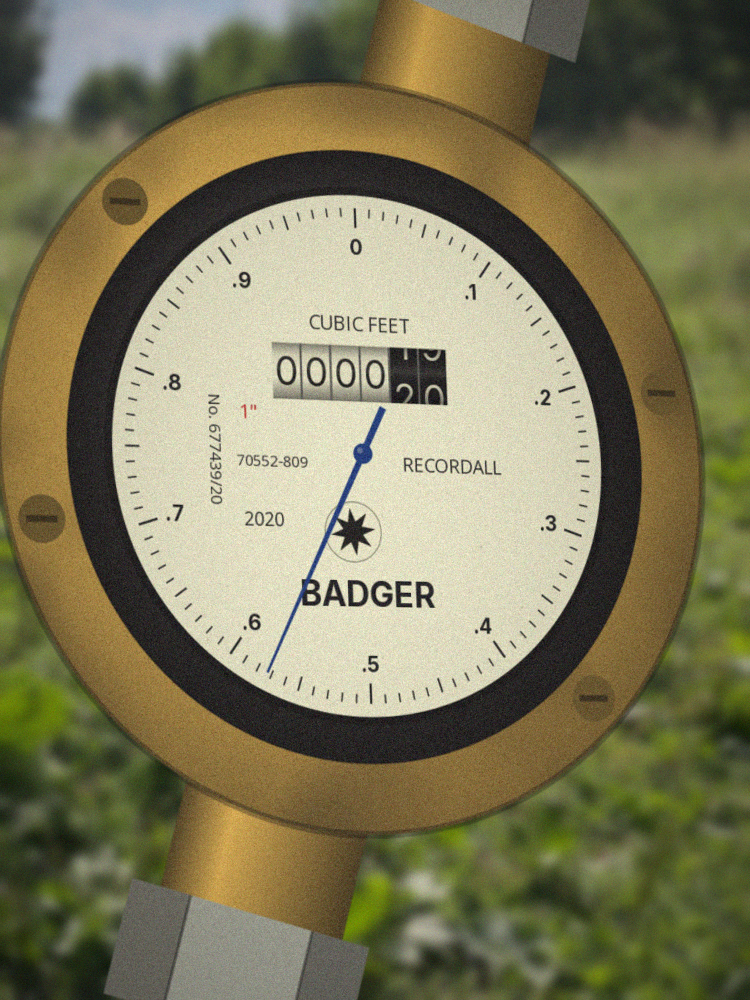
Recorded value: 19.57 ft³
